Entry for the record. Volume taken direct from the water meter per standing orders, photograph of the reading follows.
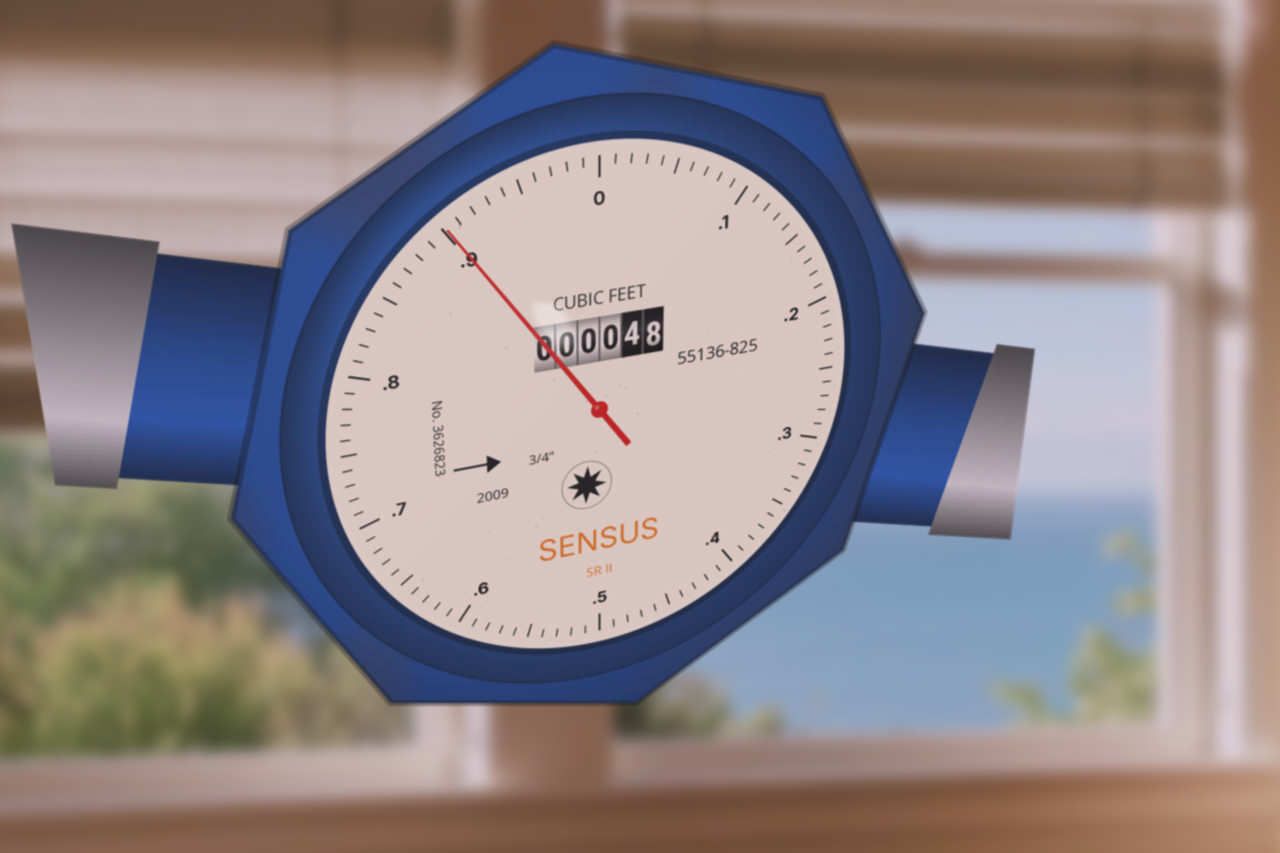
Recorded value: 47.90 ft³
